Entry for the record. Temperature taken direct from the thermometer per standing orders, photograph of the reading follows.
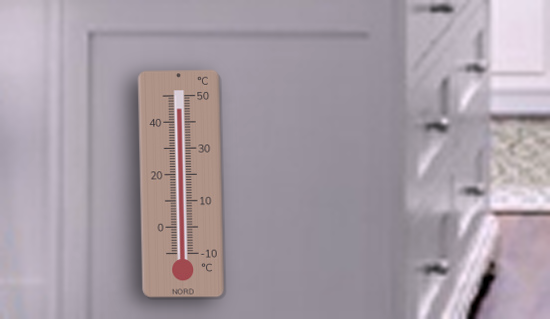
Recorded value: 45 °C
